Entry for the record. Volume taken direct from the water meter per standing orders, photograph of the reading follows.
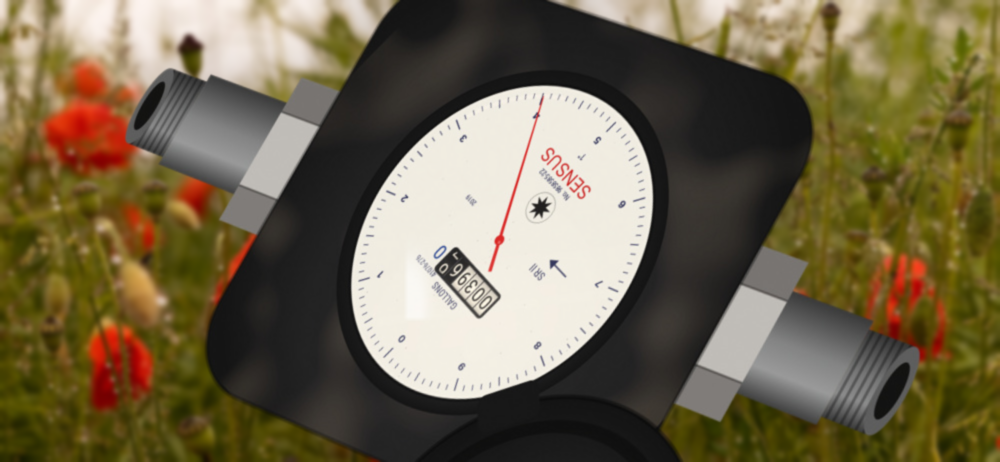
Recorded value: 39664.0 gal
